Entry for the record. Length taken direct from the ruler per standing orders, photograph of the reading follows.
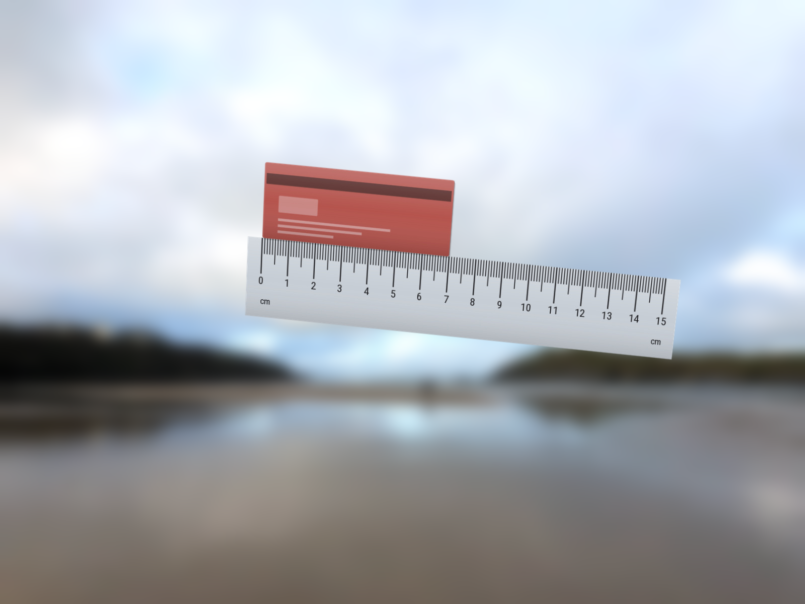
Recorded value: 7 cm
